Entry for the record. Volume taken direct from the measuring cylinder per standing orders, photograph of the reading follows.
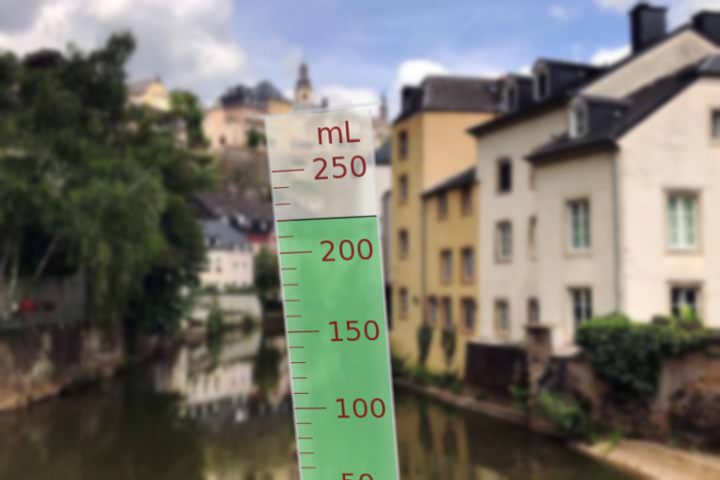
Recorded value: 220 mL
